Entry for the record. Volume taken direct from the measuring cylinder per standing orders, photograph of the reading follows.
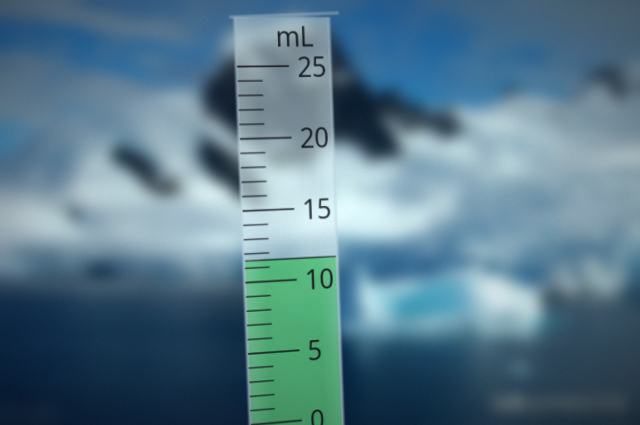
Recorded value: 11.5 mL
